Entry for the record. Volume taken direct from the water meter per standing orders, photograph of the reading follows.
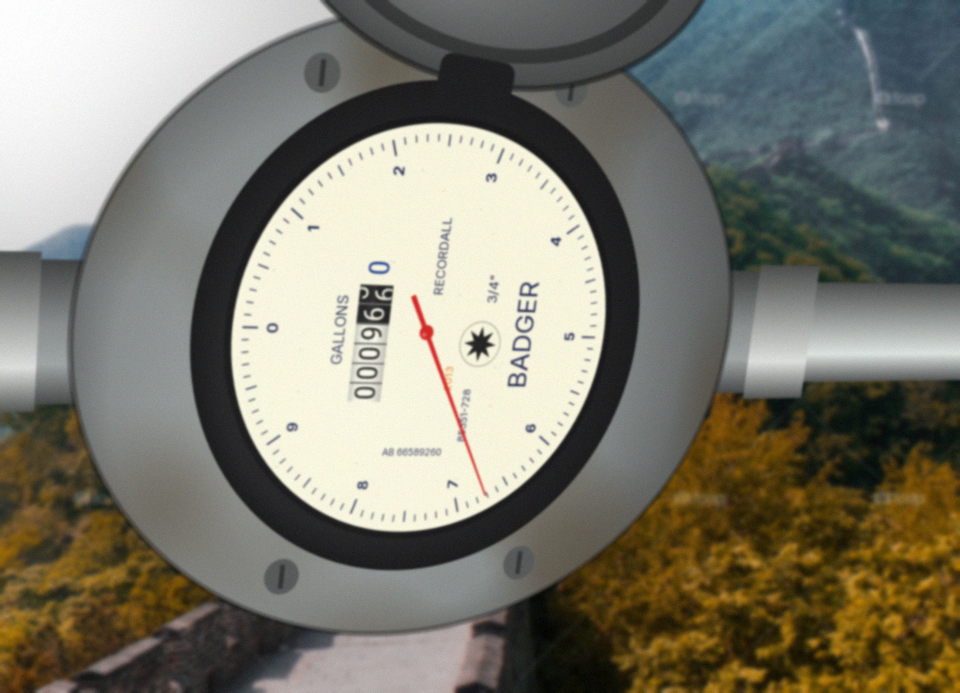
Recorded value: 9656.7 gal
